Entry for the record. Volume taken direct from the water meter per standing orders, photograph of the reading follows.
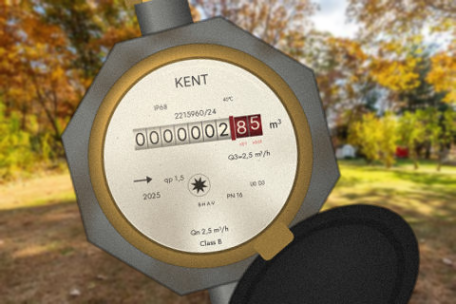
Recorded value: 2.85 m³
